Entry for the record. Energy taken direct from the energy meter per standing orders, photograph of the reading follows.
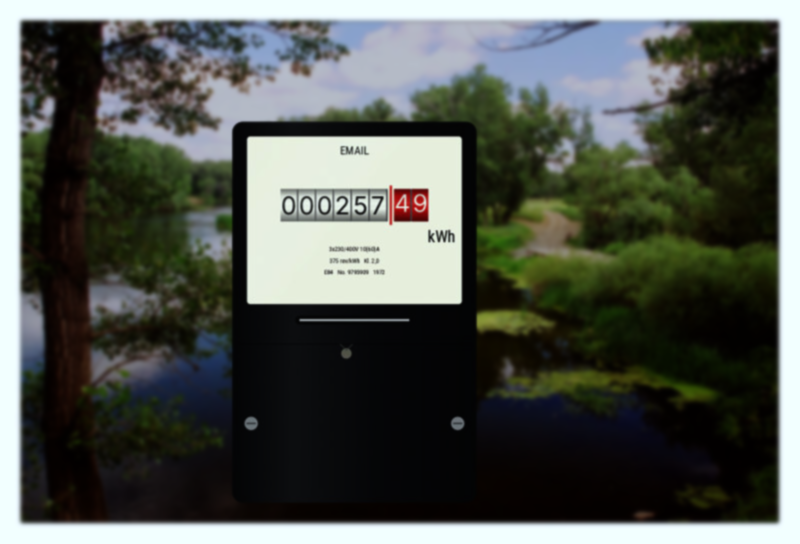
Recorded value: 257.49 kWh
